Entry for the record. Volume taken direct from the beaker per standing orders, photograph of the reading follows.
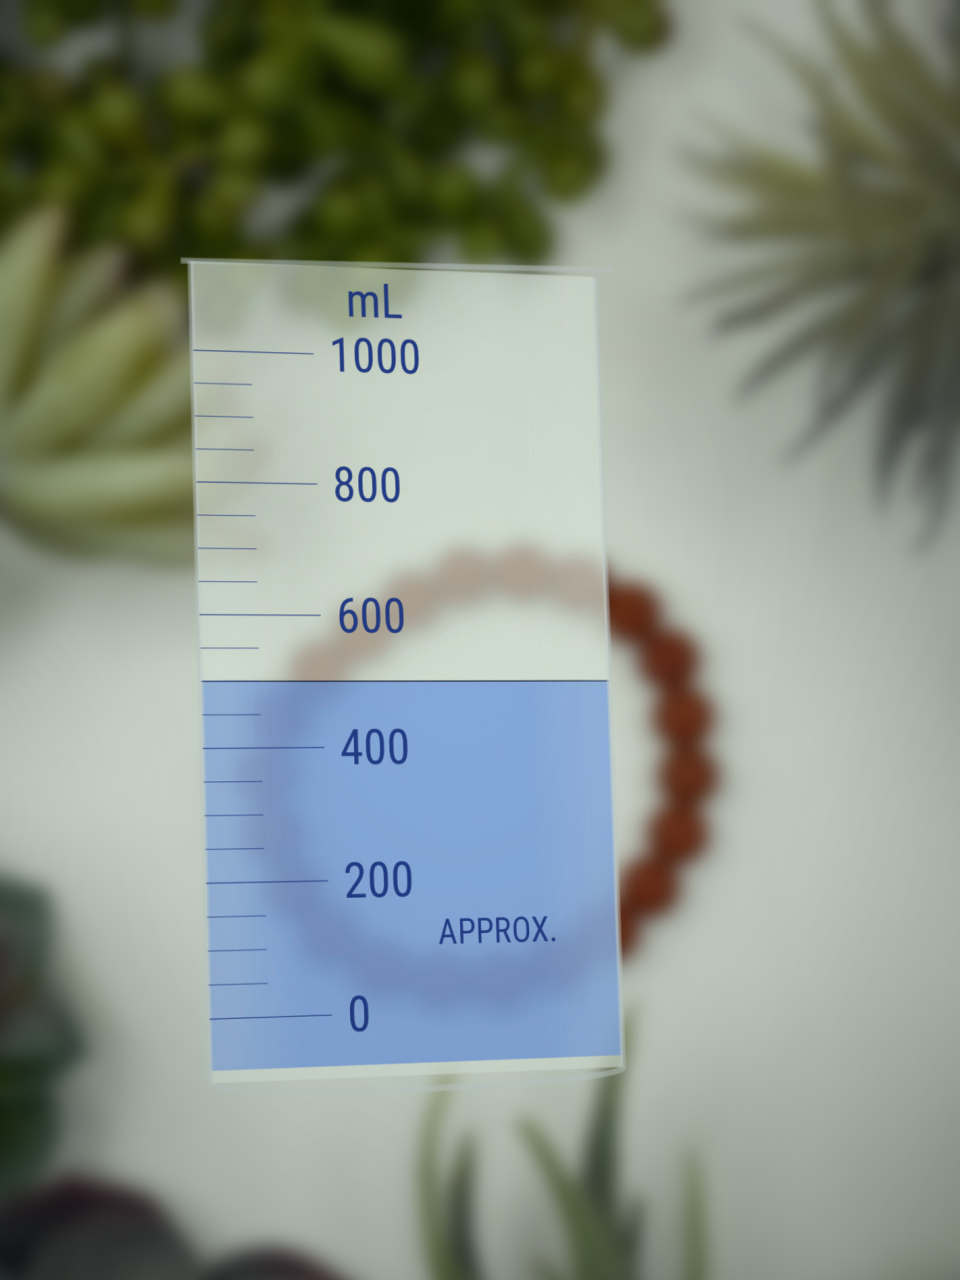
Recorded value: 500 mL
